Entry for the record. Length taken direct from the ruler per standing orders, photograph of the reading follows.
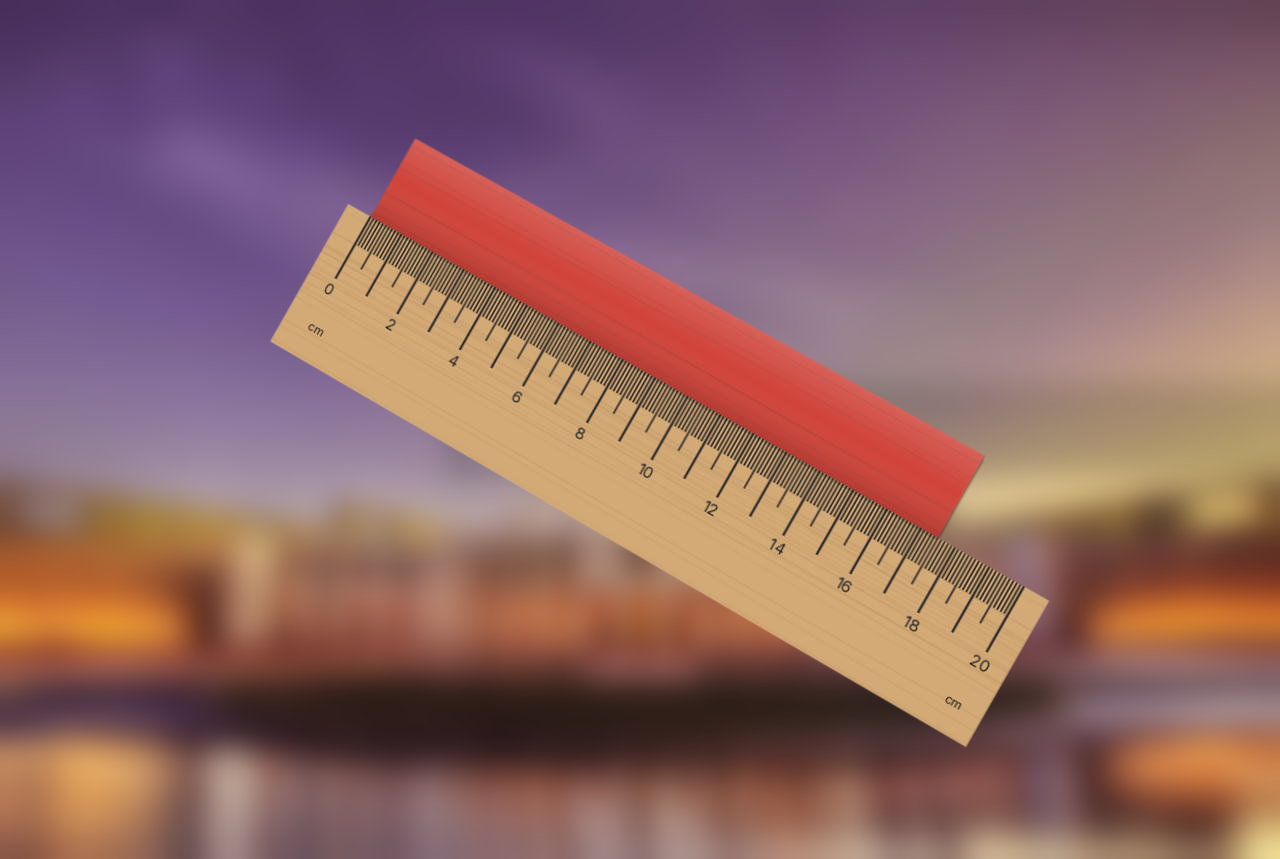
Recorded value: 17.5 cm
